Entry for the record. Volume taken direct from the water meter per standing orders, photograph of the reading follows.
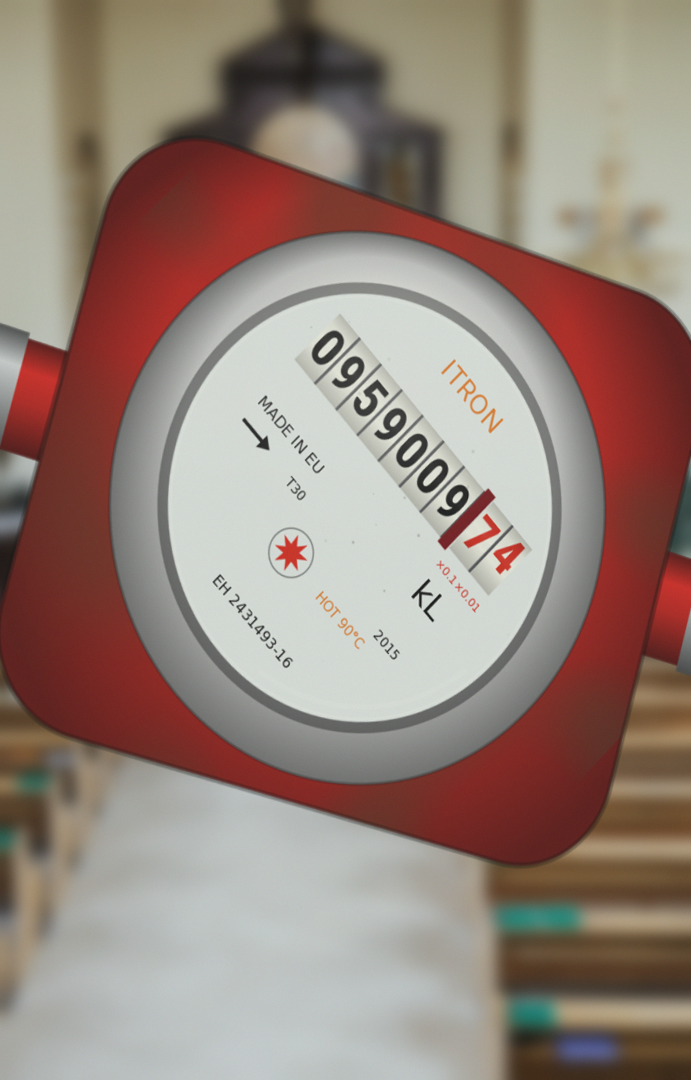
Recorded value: 959009.74 kL
